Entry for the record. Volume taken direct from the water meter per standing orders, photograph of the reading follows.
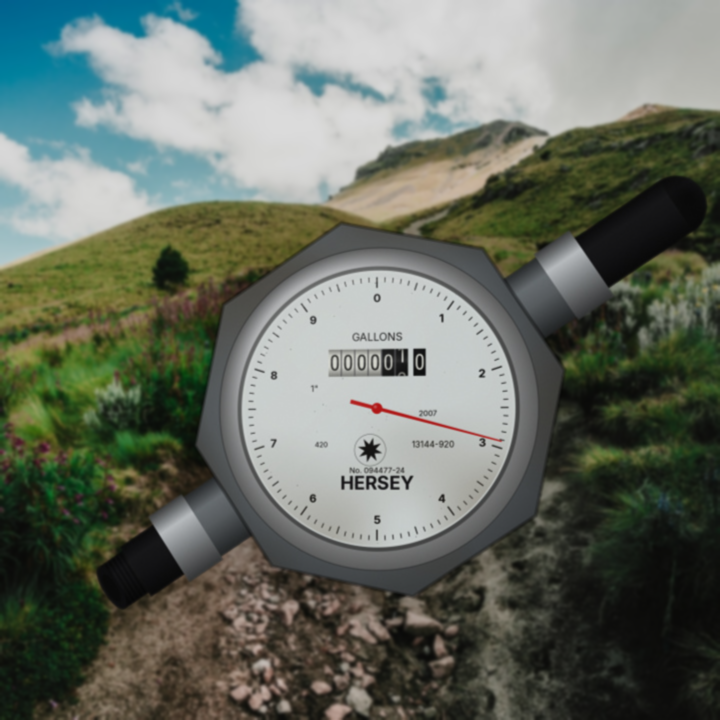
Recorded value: 12.9 gal
